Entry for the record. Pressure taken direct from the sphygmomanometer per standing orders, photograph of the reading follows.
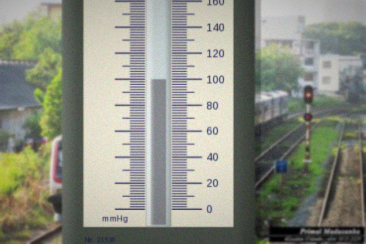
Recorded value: 100 mmHg
